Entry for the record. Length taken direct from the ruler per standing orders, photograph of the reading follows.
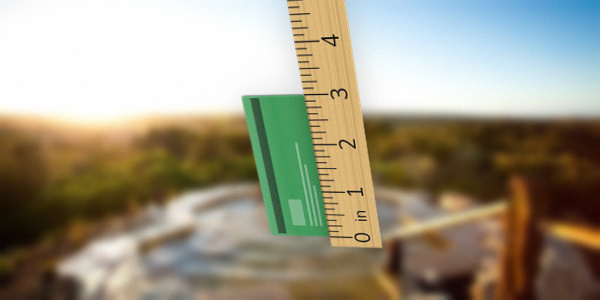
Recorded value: 3 in
